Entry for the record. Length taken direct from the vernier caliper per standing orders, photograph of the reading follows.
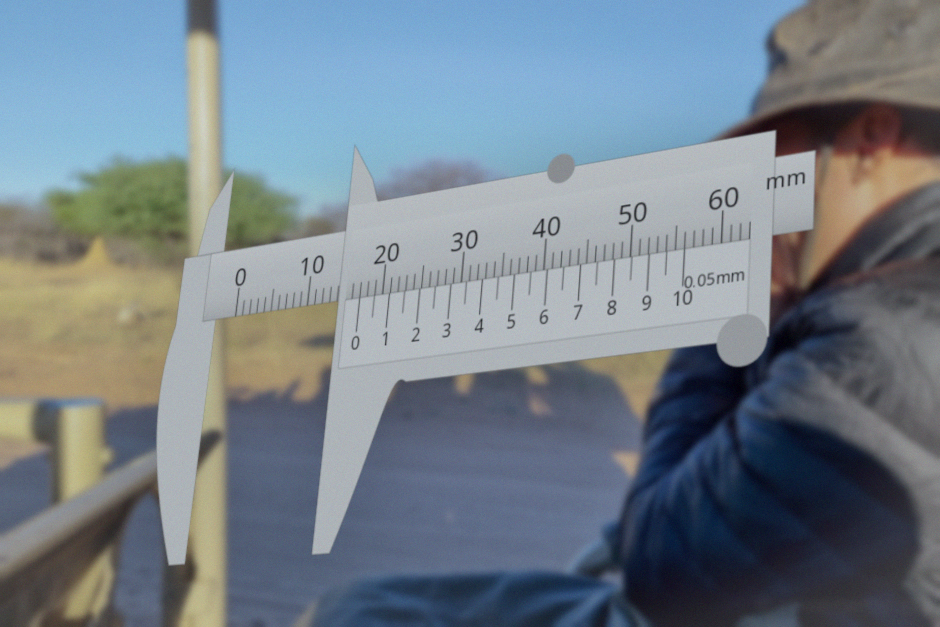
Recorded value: 17.0 mm
